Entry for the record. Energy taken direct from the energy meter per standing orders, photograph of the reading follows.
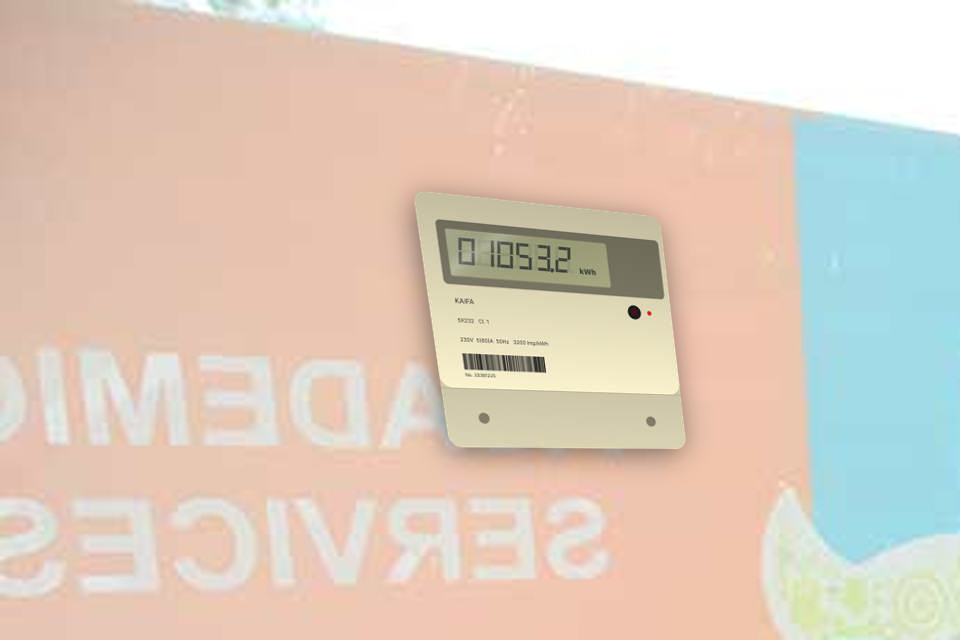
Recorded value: 1053.2 kWh
